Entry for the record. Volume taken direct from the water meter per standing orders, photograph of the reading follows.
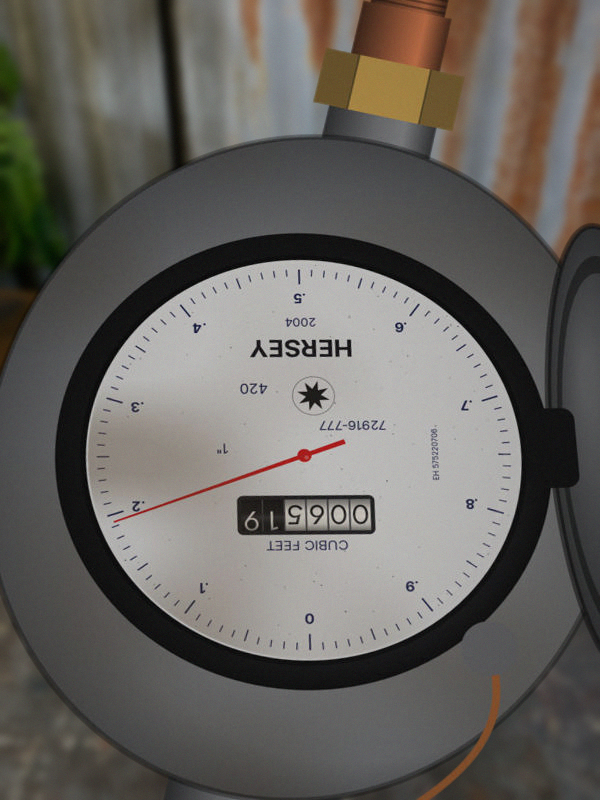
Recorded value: 6519.19 ft³
